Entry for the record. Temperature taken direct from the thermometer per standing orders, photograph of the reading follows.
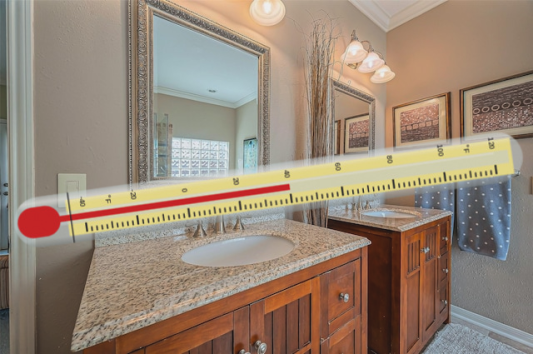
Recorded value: 40 °F
